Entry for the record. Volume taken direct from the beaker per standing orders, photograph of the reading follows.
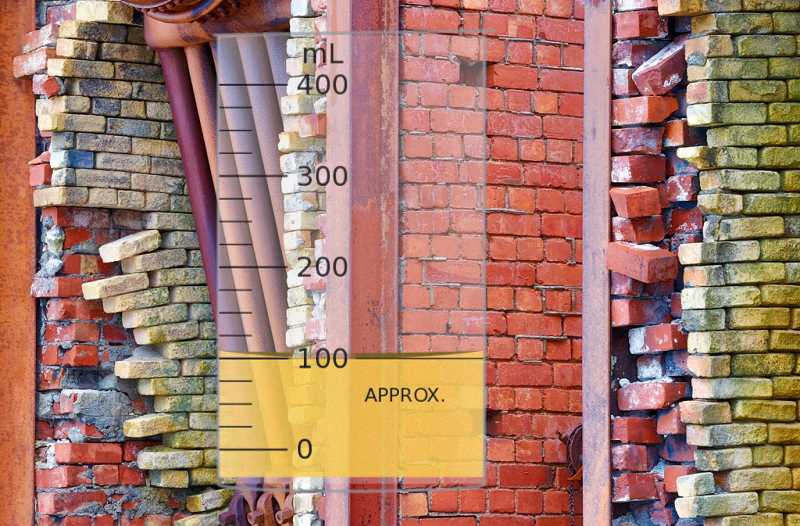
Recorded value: 100 mL
